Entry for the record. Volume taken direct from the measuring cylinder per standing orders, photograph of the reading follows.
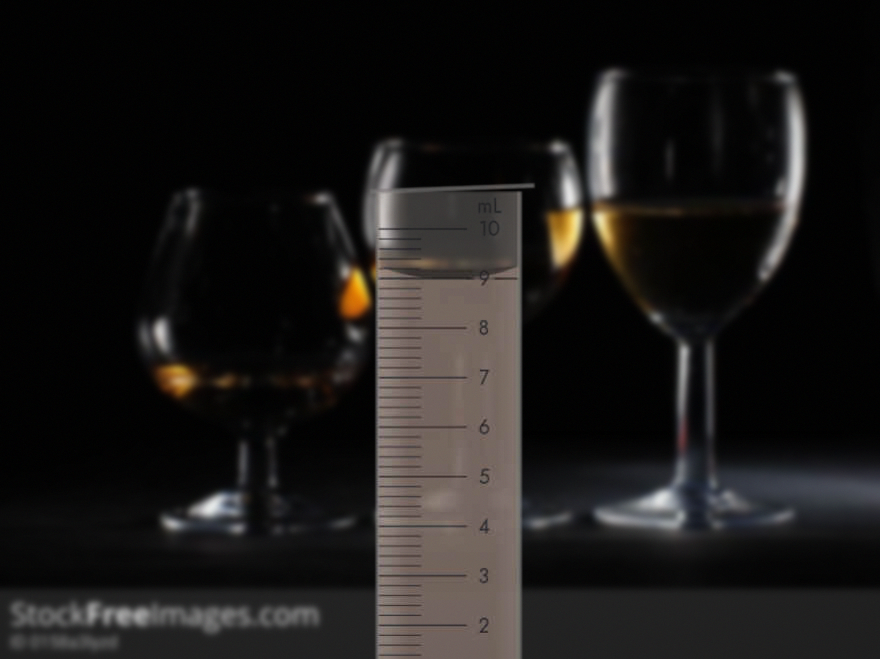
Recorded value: 9 mL
